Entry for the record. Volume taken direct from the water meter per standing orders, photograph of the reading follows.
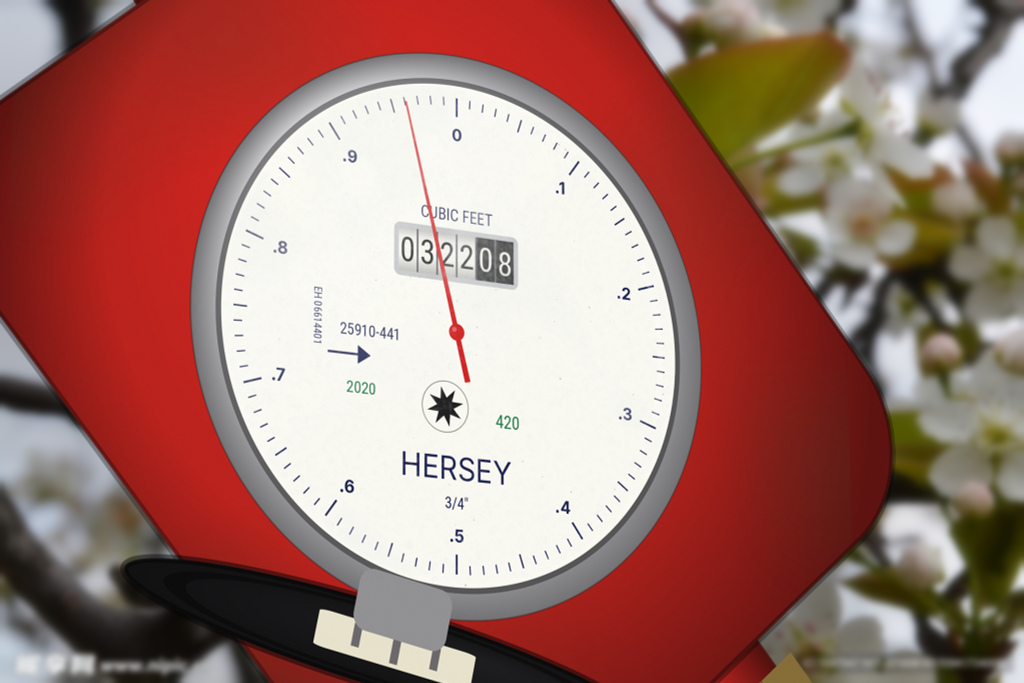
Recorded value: 32207.96 ft³
